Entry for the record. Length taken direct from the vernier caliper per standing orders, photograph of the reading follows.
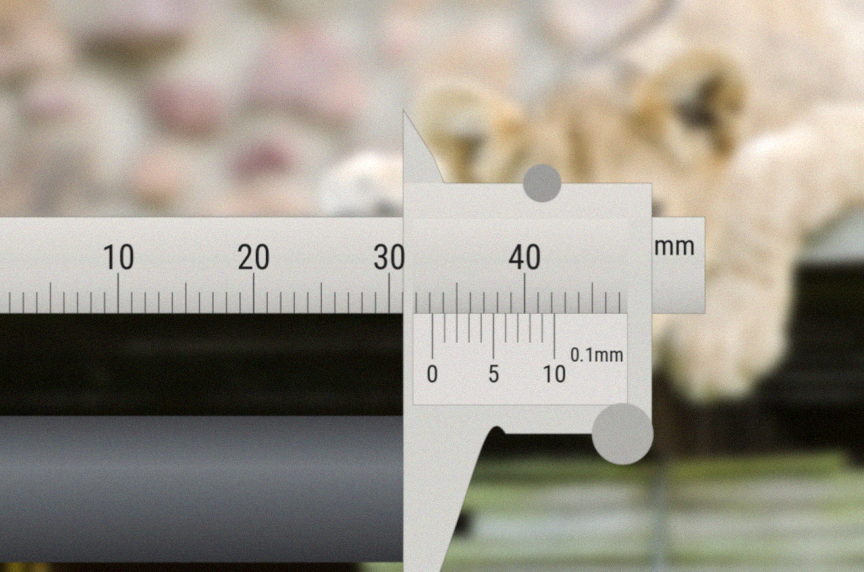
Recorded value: 33.2 mm
